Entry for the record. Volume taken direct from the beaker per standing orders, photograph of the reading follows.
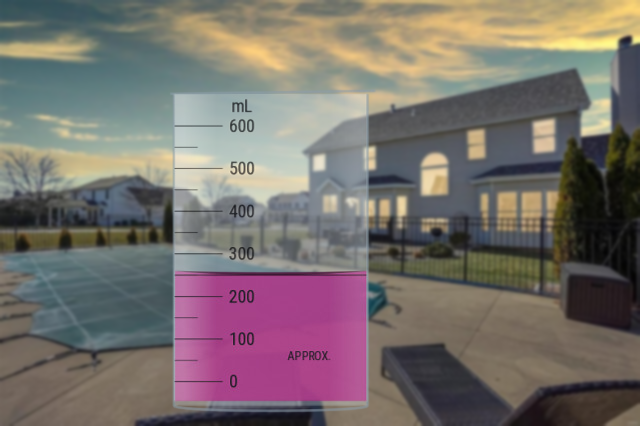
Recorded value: 250 mL
